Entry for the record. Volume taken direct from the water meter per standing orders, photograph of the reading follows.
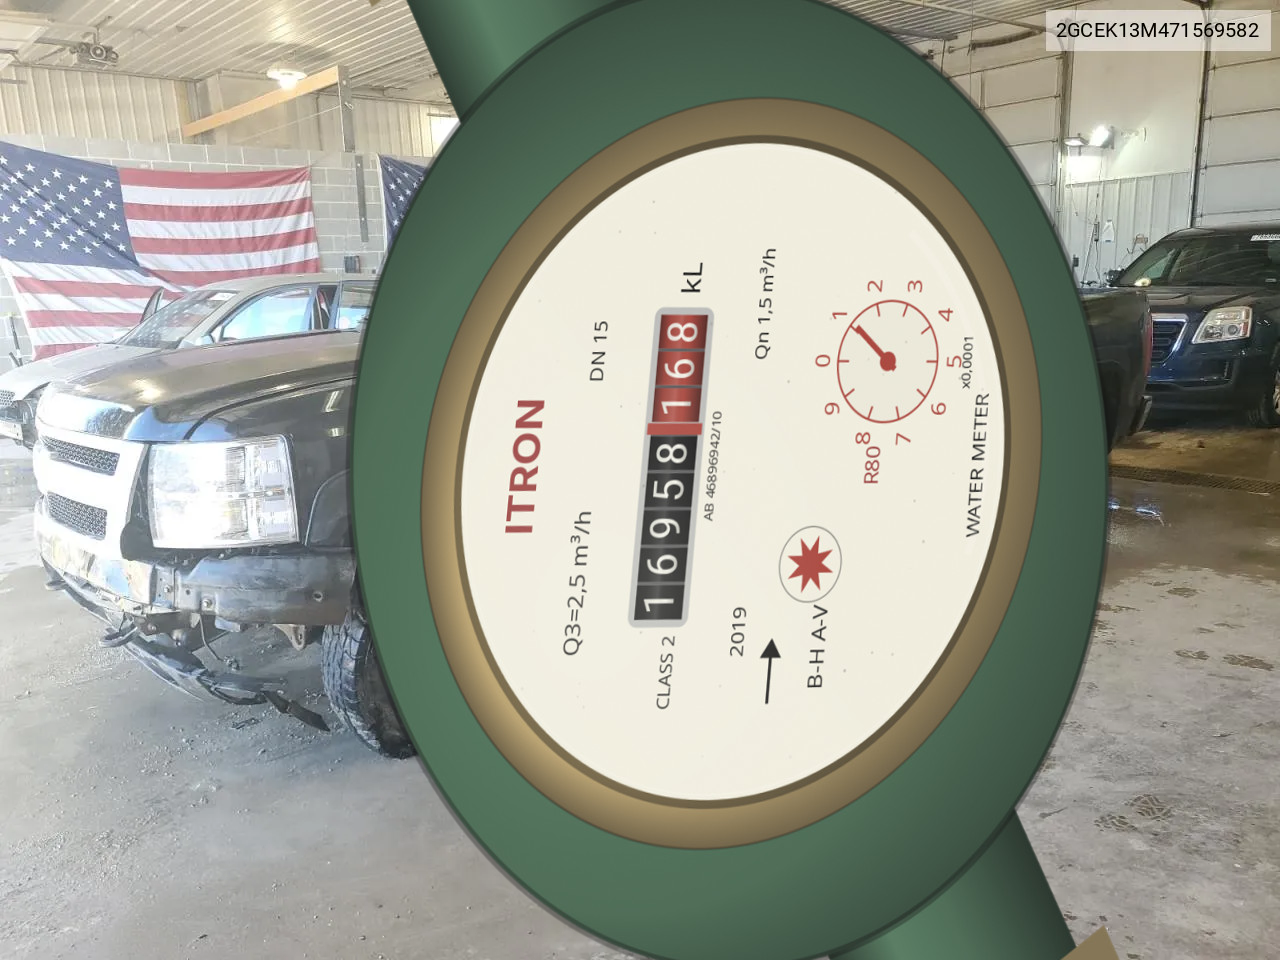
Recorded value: 16958.1681 kL
